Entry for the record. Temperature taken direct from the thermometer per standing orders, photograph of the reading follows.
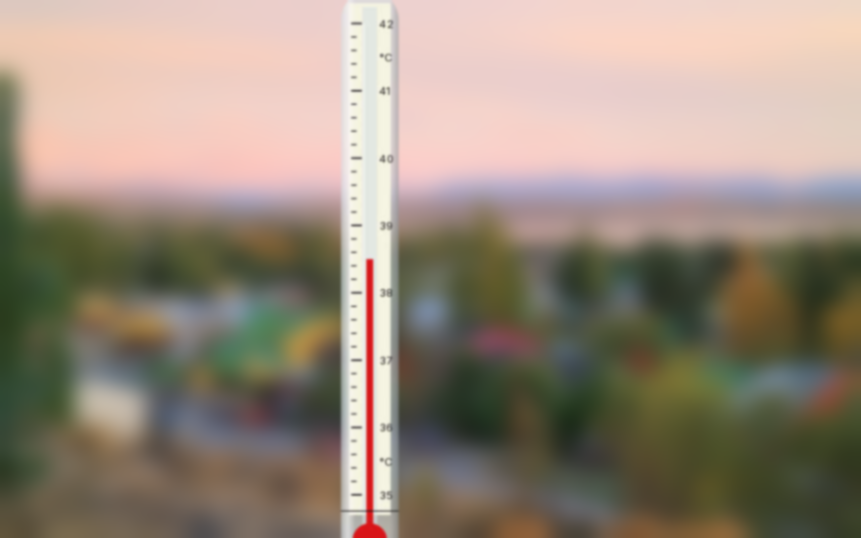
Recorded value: 38.5 °C
